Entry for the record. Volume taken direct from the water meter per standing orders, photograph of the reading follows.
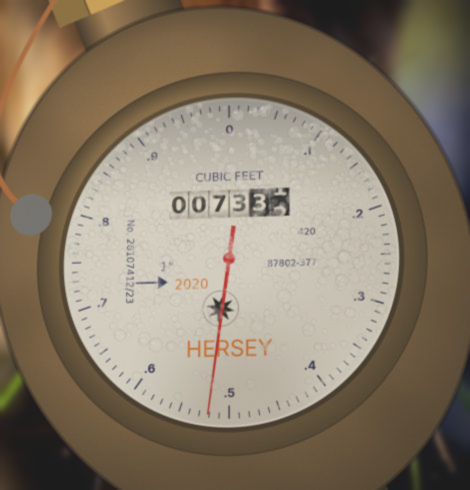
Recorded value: 7331.52 ft³
